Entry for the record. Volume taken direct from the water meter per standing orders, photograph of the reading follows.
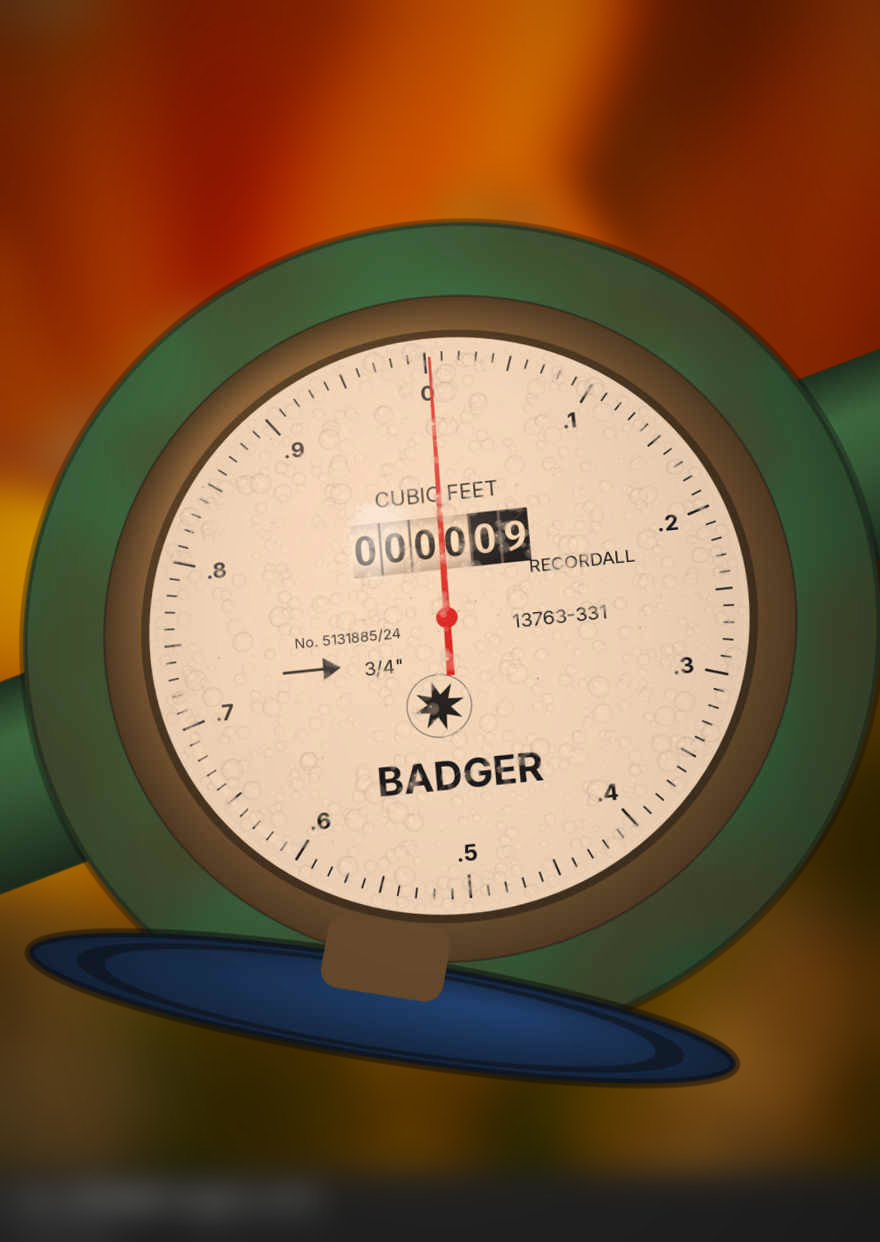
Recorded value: 9.00 ft³
